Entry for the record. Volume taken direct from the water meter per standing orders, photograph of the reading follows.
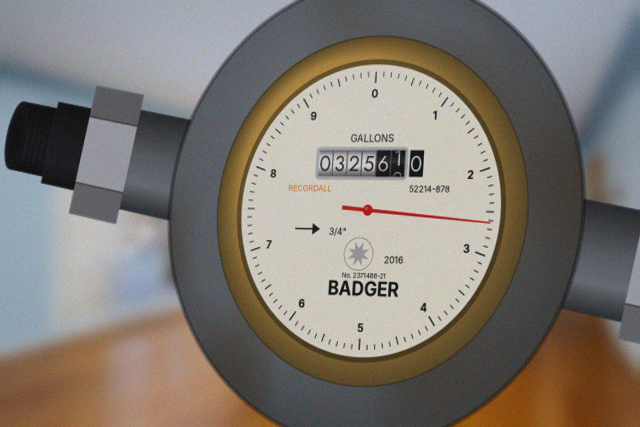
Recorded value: 325612.6 gal
